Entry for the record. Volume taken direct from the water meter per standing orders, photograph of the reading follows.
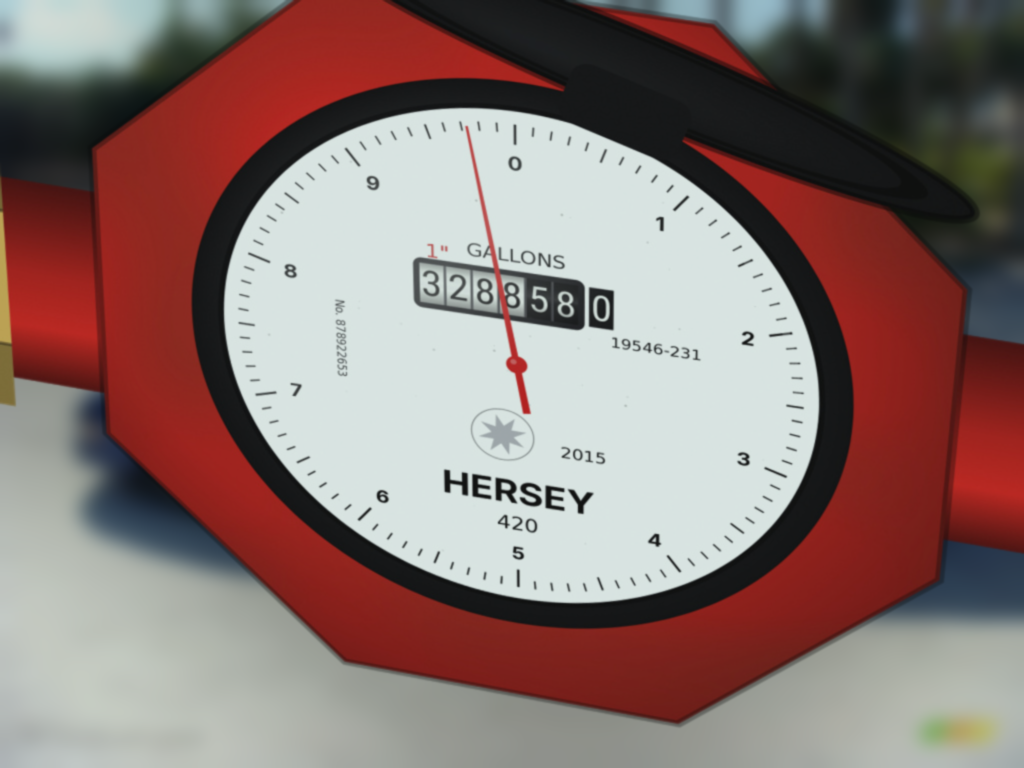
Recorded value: 3288579.7 gal
